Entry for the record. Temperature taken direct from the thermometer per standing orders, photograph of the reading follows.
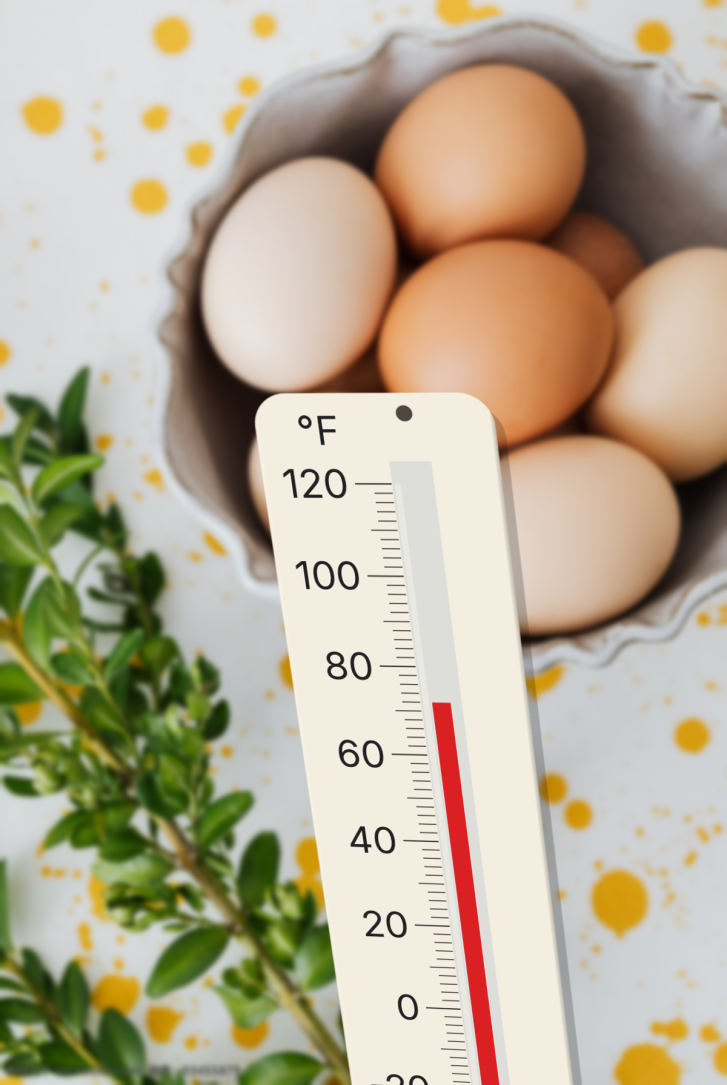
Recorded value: 72 °F
